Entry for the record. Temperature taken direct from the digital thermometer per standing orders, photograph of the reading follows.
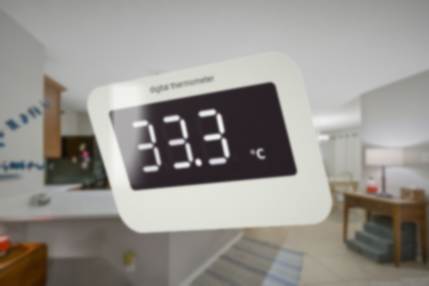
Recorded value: 33.3 °C
